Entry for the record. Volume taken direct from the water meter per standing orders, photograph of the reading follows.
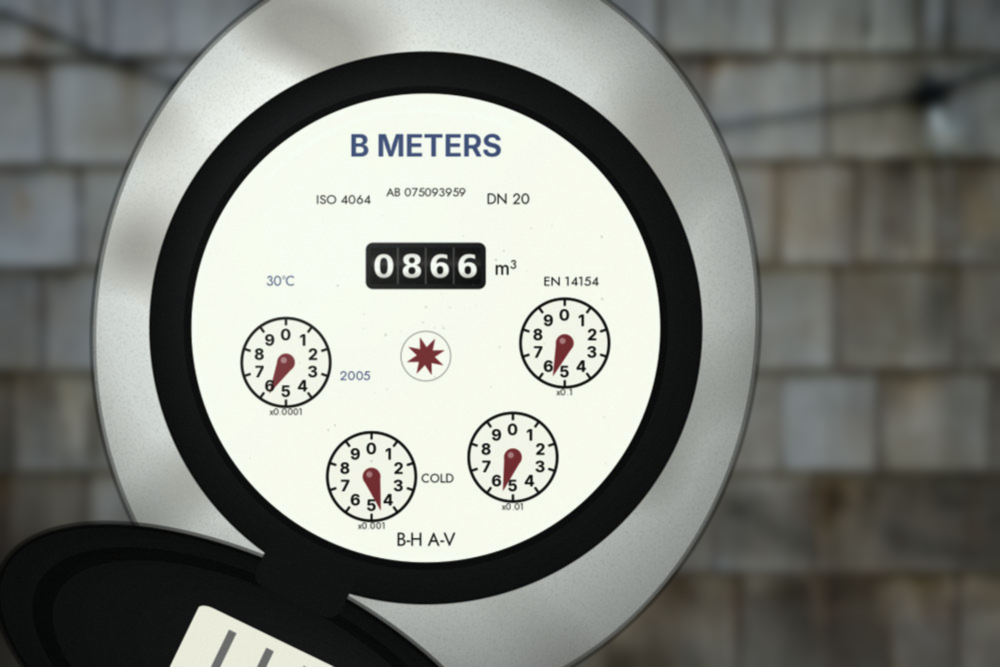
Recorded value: 866.5545 m³
